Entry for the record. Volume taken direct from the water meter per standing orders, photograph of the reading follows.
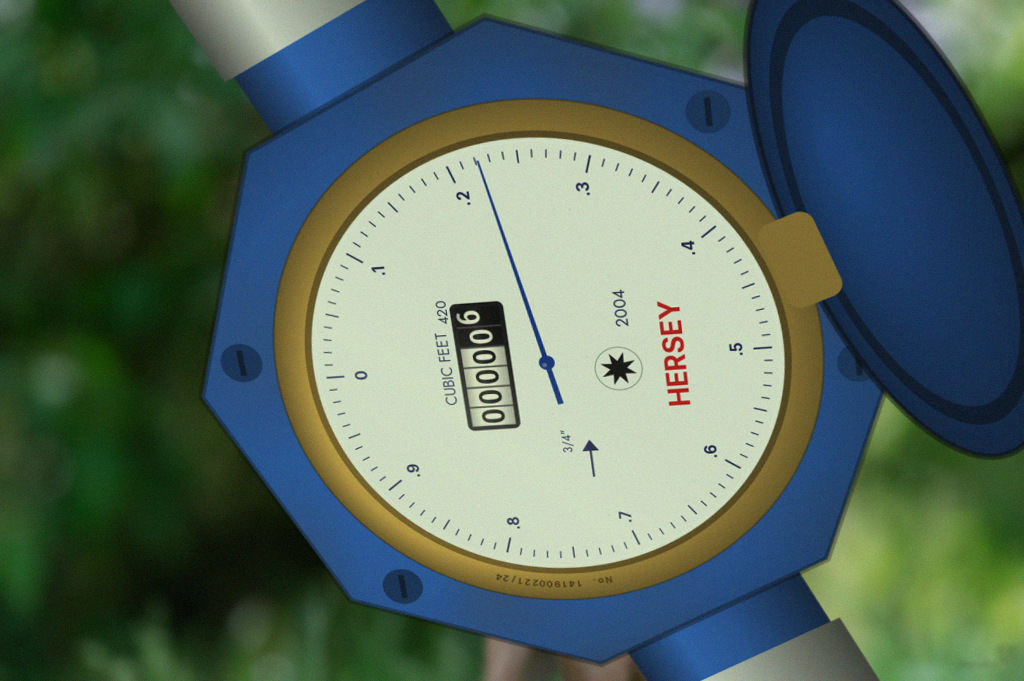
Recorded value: 6.22 ft³
